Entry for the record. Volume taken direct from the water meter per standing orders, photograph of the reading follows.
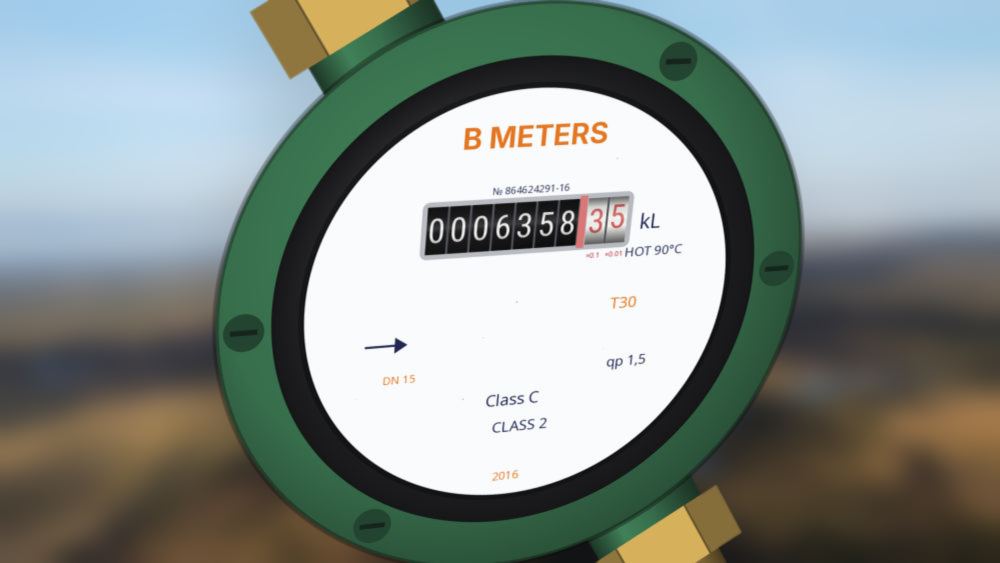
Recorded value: 6358.35 kL
